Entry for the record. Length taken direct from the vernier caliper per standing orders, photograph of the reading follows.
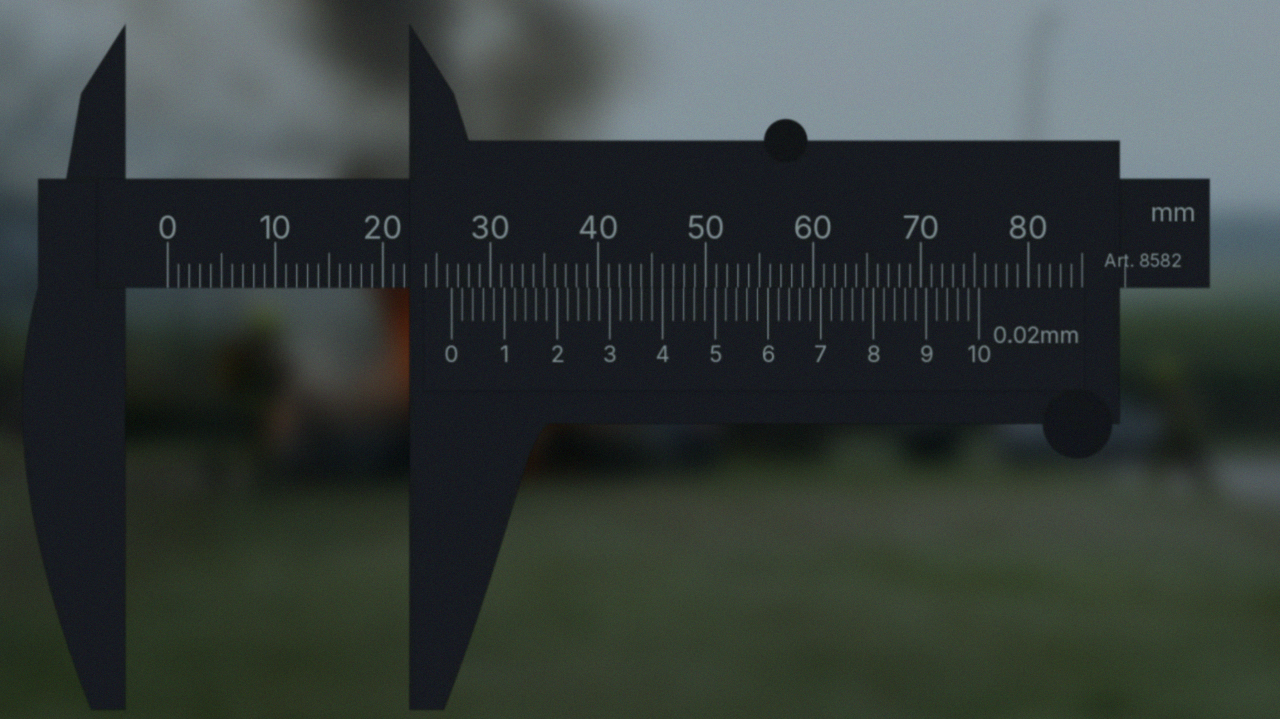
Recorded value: 26.4 mm
